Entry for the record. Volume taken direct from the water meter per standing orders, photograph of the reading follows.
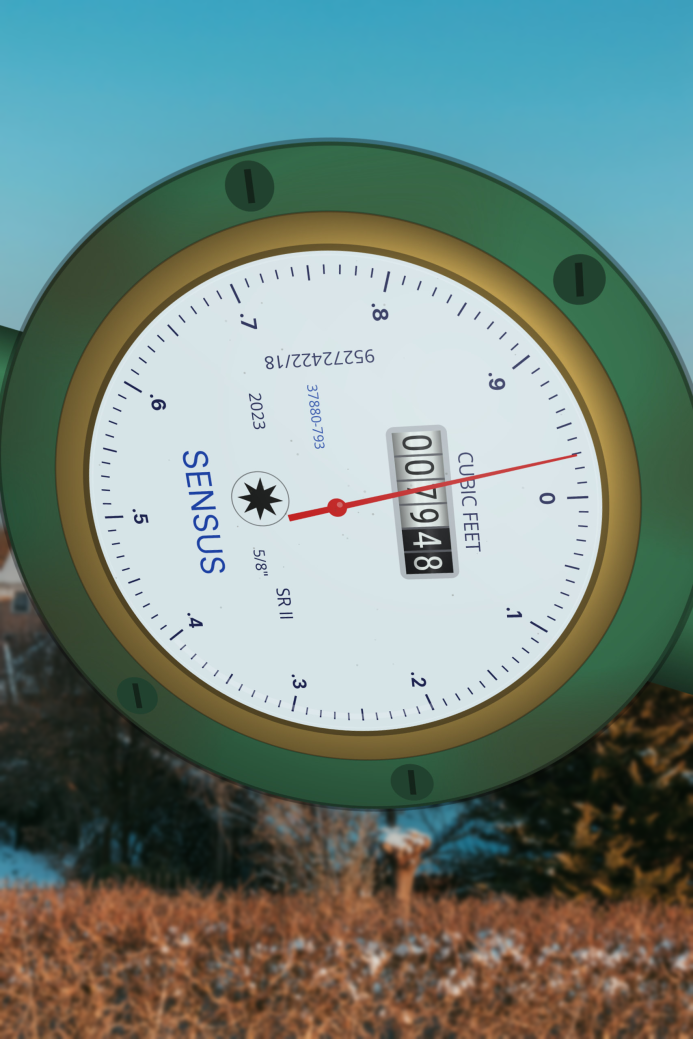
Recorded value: 7947.97 ft³
